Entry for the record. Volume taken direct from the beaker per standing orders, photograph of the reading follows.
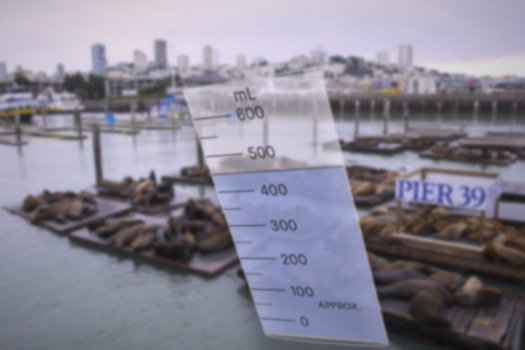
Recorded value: 450 mL
